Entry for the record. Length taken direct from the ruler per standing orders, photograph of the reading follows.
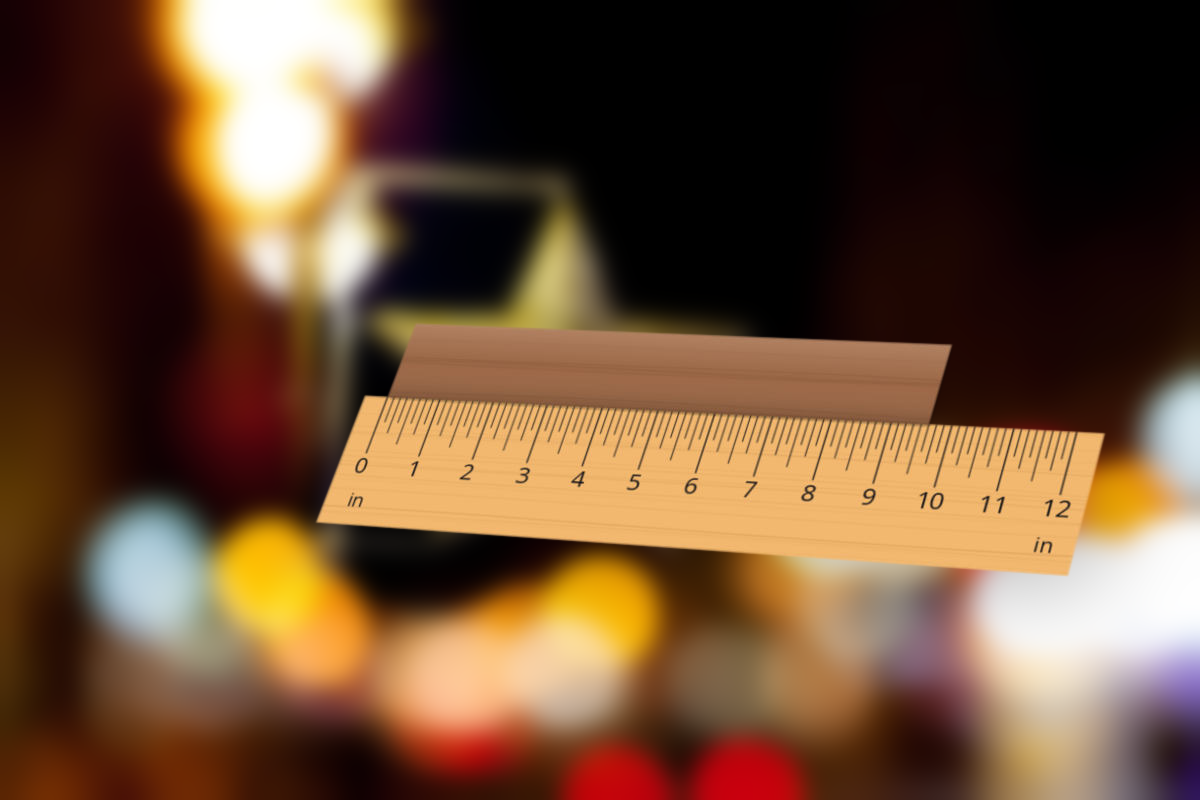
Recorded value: 9.625 in
